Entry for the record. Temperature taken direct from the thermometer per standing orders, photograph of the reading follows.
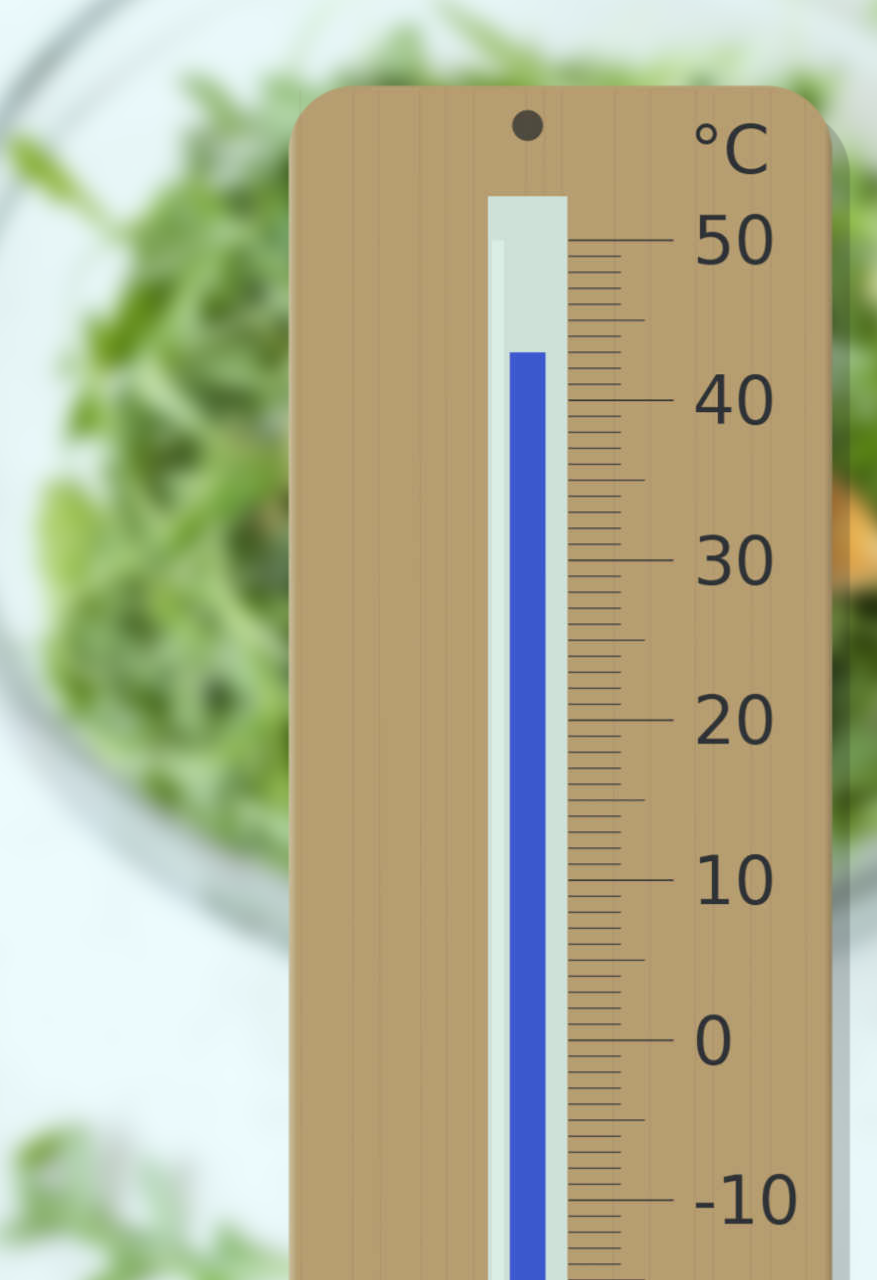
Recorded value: 43 °C
